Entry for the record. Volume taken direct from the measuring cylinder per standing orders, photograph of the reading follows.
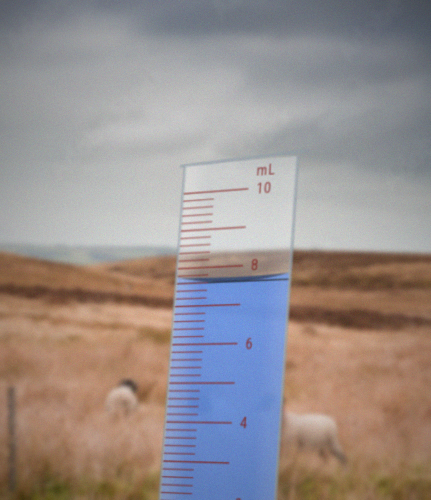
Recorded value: 7.6 mL
